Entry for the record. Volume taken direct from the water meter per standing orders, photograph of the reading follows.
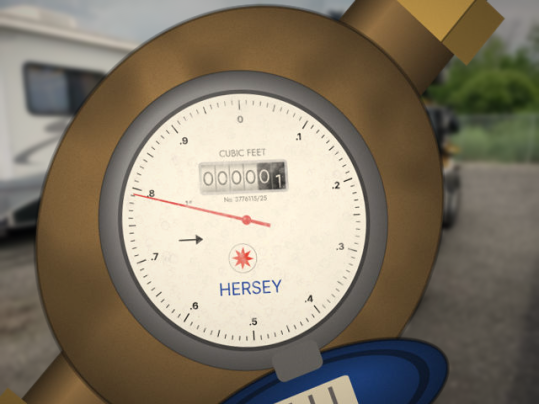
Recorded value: 0.79 ft³
